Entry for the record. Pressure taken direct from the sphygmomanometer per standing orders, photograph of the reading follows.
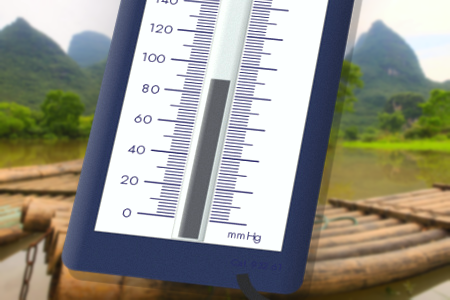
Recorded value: 90 mmHg
